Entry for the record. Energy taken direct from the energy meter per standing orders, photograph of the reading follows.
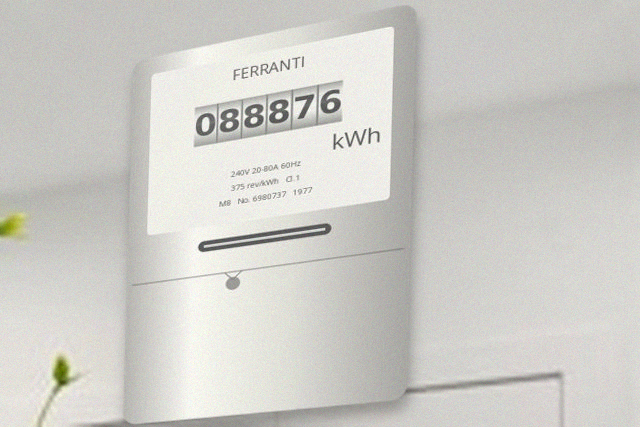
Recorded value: 88876 kWh
